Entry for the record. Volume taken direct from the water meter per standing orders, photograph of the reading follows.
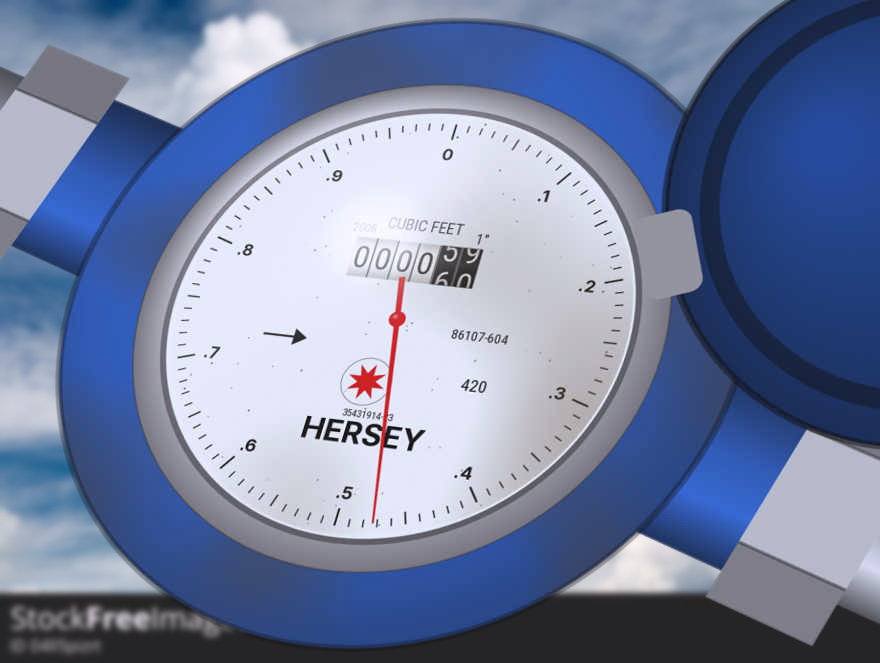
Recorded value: 59.47 ft³
